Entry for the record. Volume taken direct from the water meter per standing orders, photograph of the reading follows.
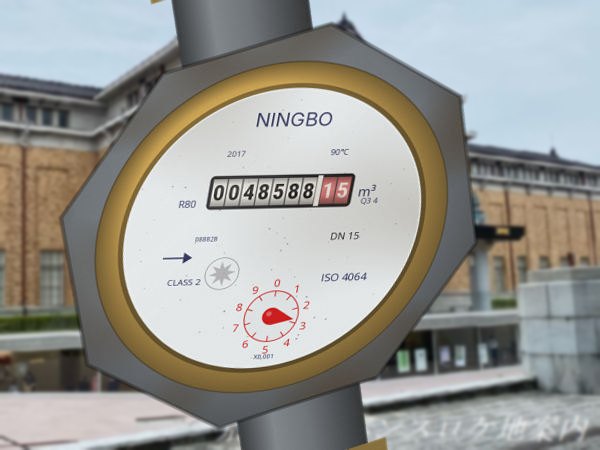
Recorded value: 48588.152 m³
